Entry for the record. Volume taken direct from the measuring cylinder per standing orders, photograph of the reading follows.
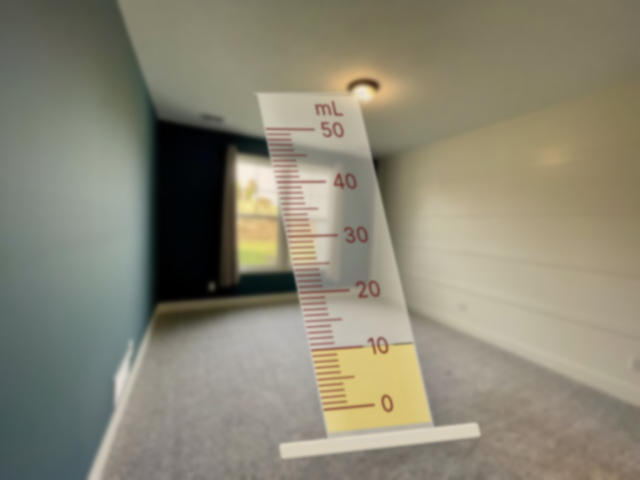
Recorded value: 10 mL
